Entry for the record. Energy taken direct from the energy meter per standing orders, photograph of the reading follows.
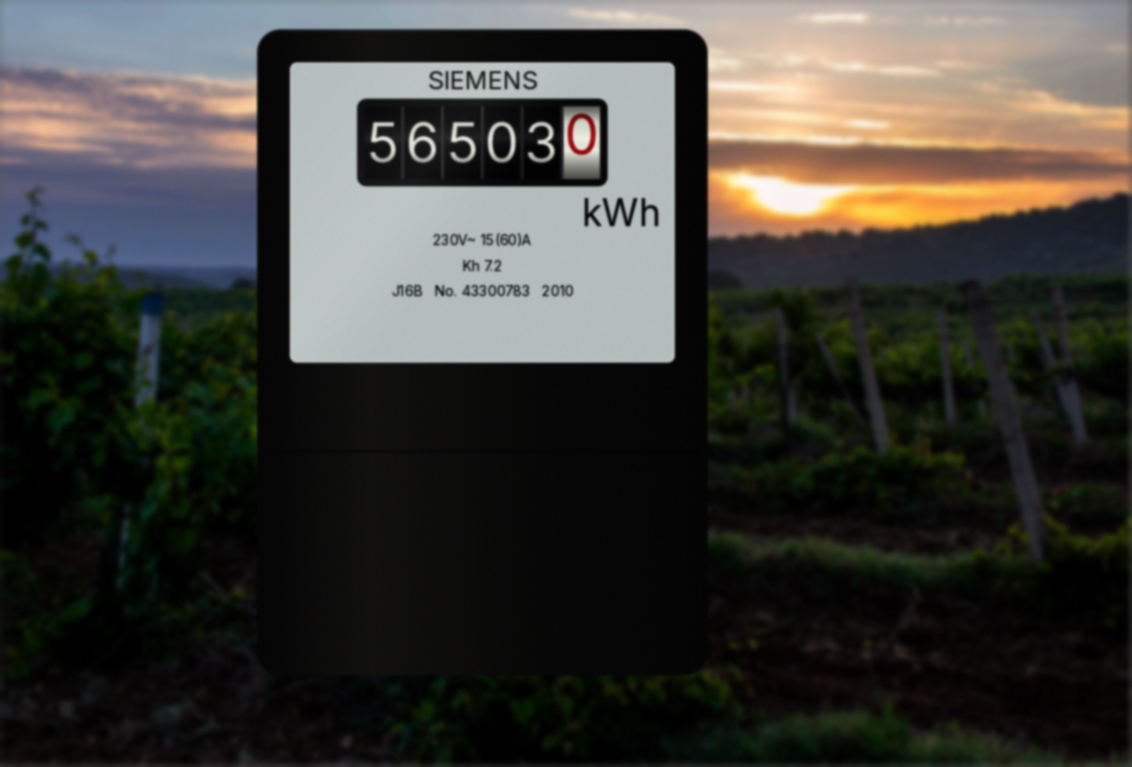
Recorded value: 56503.0 kWh
